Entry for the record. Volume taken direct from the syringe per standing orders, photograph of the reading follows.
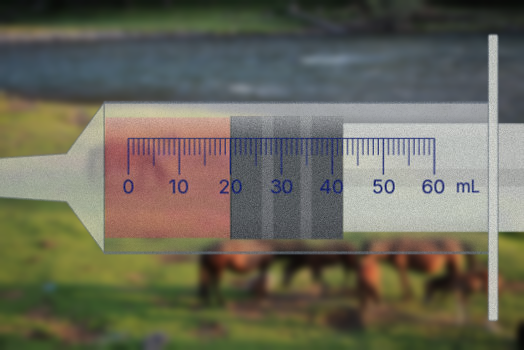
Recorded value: 20 mL
